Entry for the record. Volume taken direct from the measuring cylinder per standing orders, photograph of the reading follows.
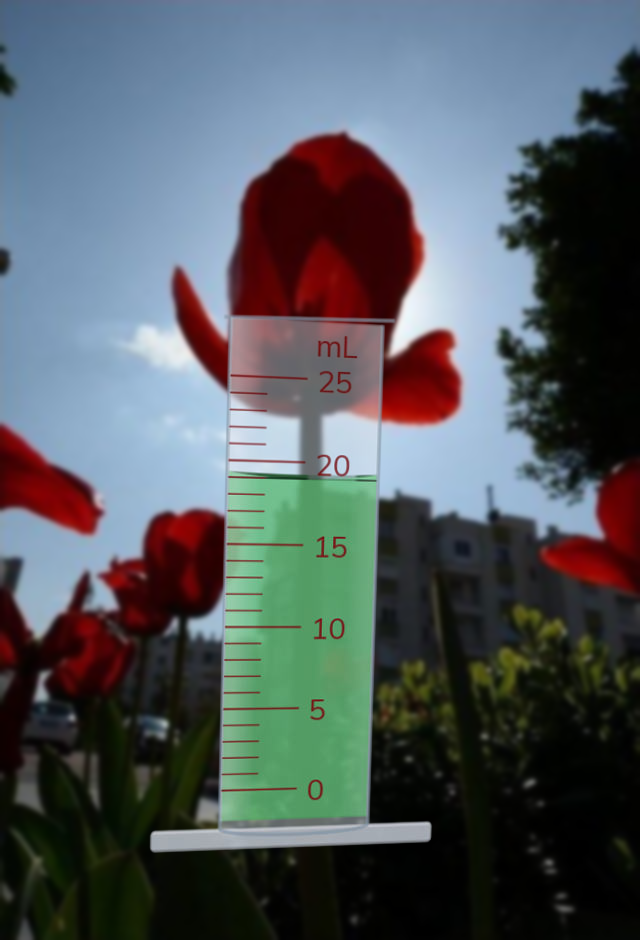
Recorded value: 19 mL
